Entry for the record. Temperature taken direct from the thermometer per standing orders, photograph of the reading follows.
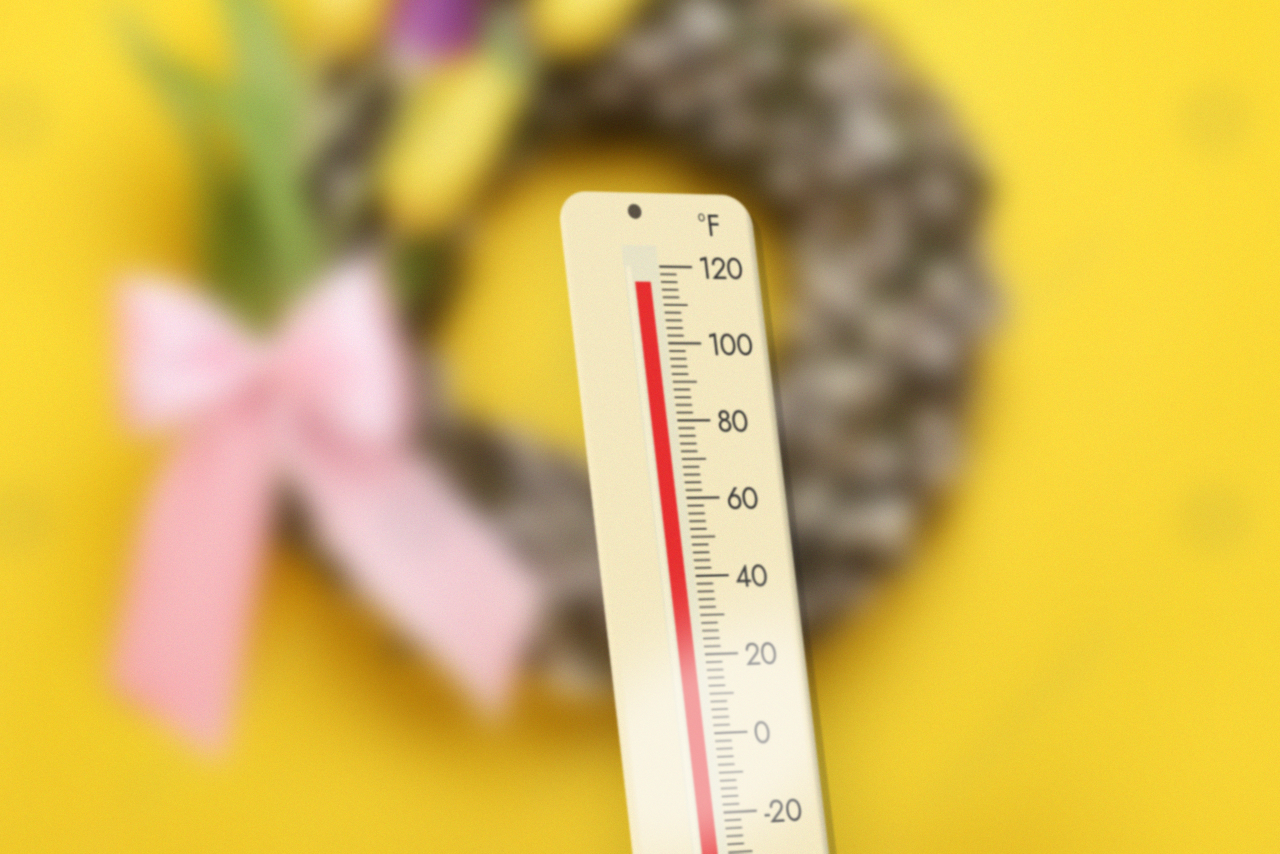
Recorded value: 116 °F
